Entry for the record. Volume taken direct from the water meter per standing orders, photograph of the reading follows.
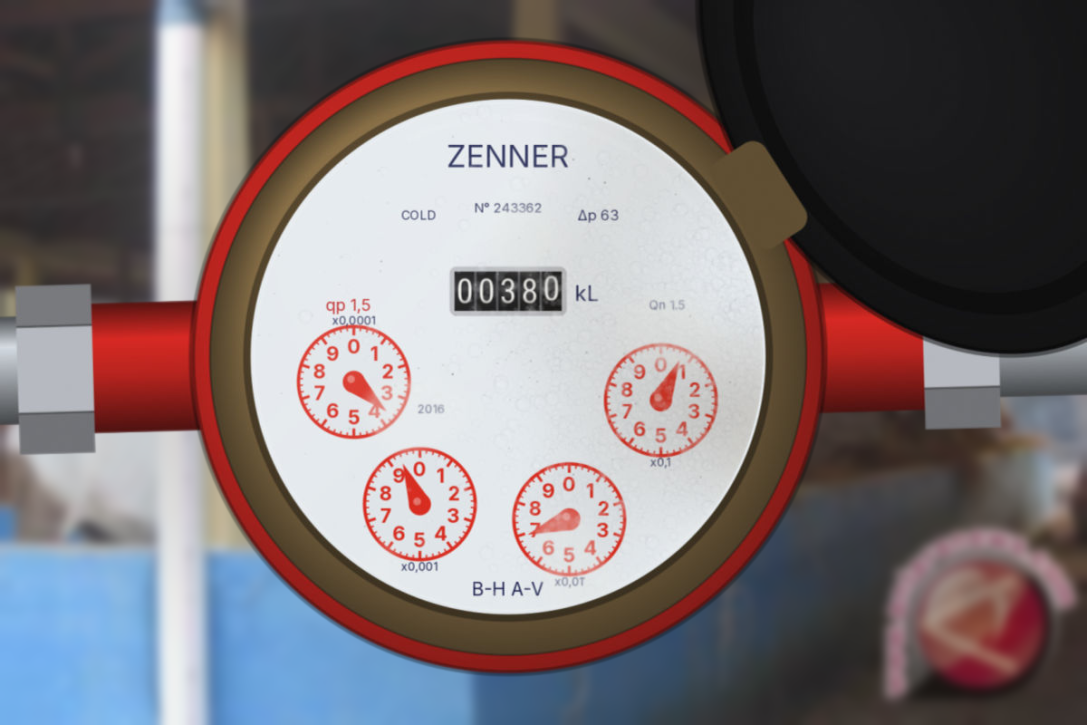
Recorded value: 380.0693 kL
